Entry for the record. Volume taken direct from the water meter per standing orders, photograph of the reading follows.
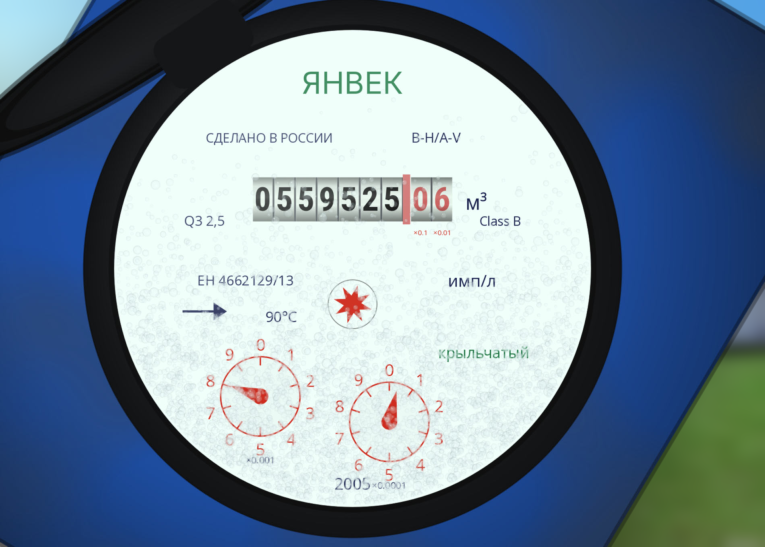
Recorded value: 559525.0680 m³
